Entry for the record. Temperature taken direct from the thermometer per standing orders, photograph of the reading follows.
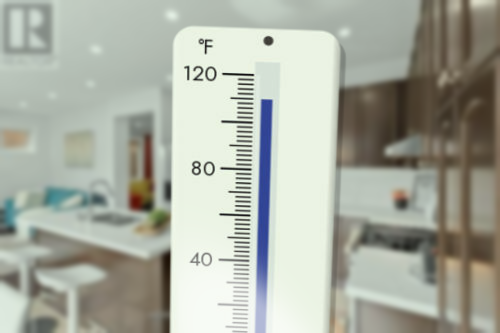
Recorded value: 110 °F
